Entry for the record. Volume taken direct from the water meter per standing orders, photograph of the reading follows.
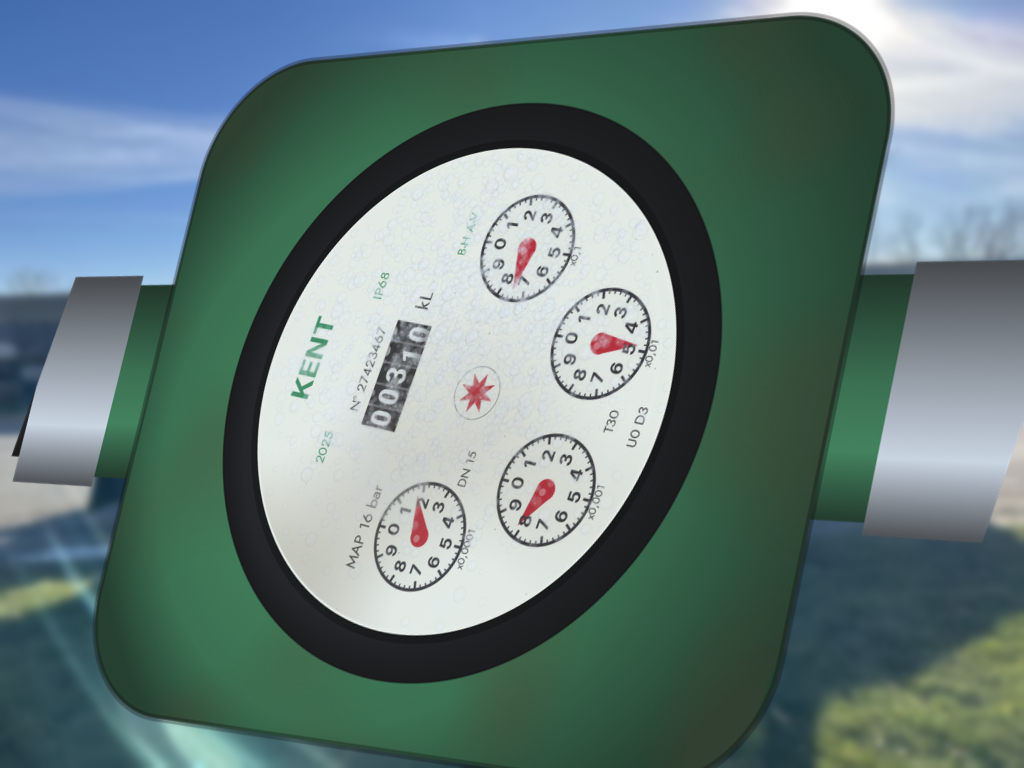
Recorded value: 309.7481 kL
